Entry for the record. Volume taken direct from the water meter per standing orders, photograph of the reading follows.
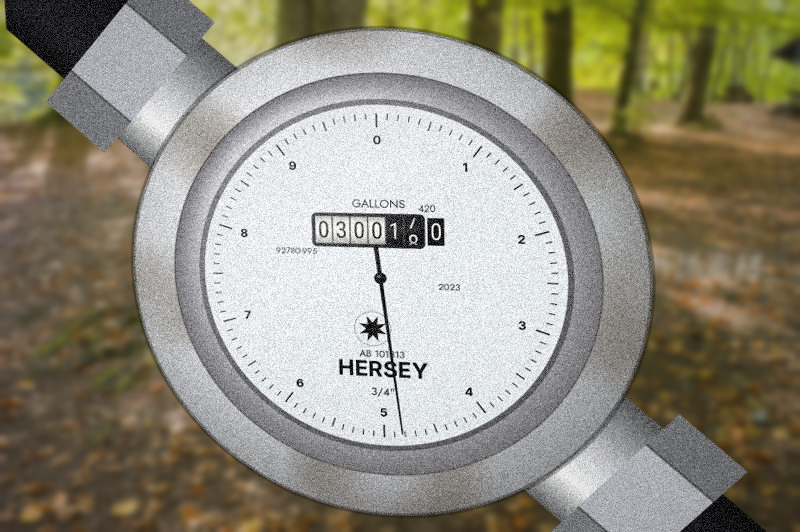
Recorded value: 300174.8 gal
